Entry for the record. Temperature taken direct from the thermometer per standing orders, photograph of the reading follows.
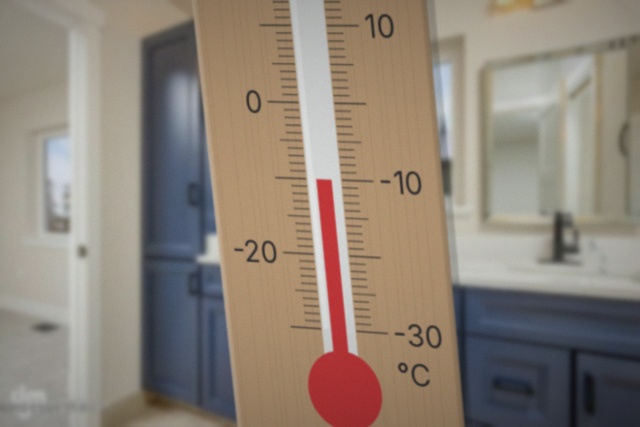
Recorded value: -10 °C
